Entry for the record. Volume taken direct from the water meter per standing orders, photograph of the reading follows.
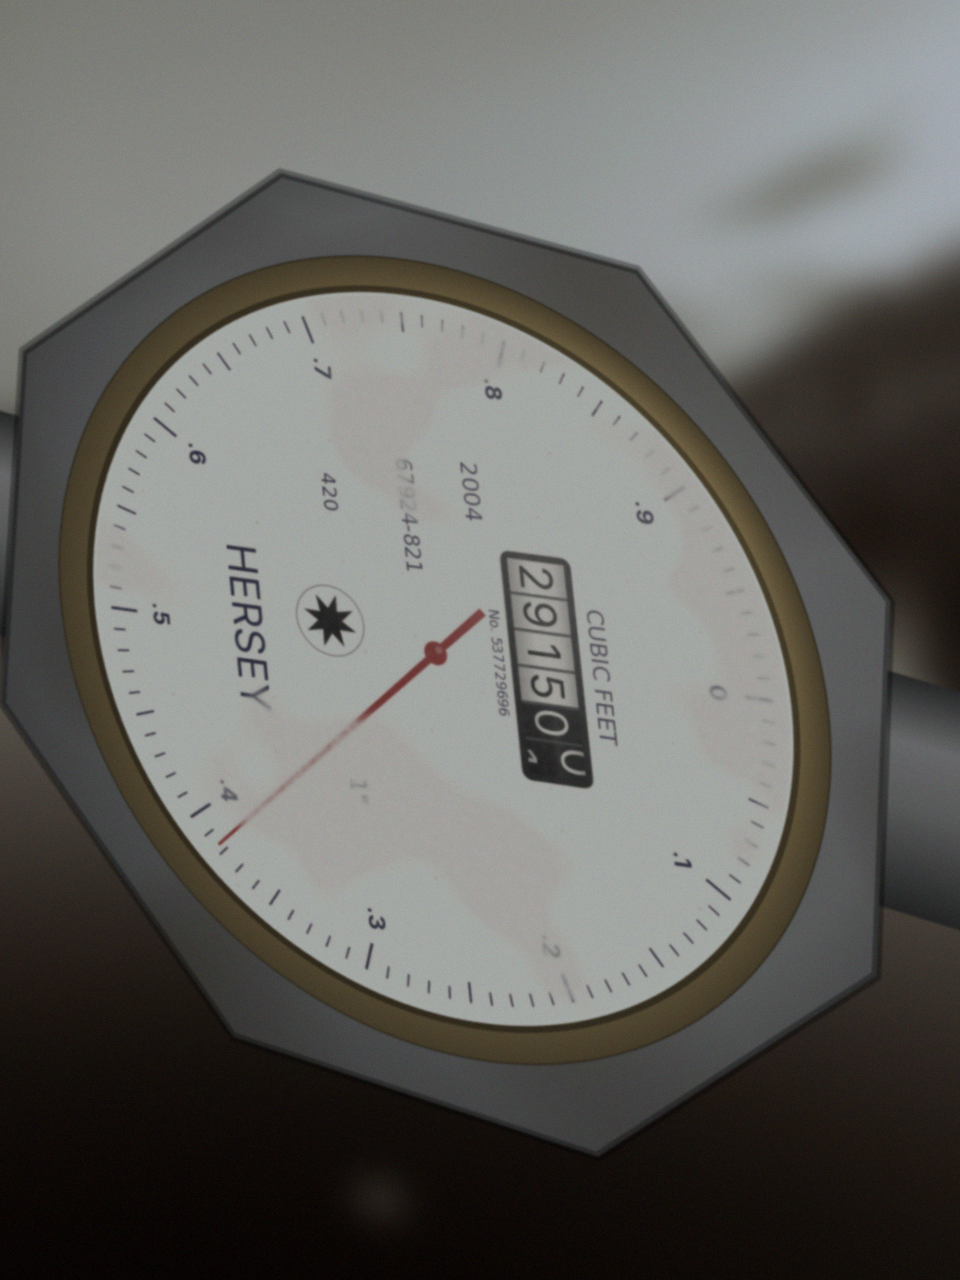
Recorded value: 291500.38 ft³
